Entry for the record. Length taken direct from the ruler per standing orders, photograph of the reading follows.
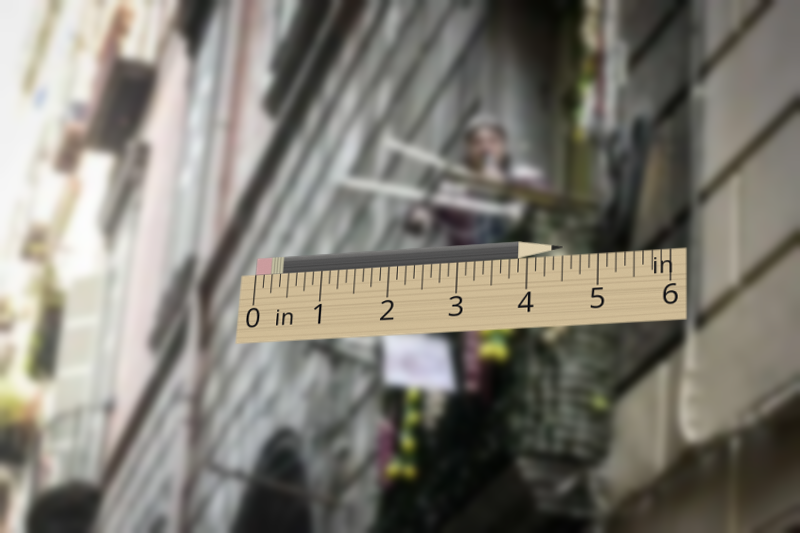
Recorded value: 4.5 in
